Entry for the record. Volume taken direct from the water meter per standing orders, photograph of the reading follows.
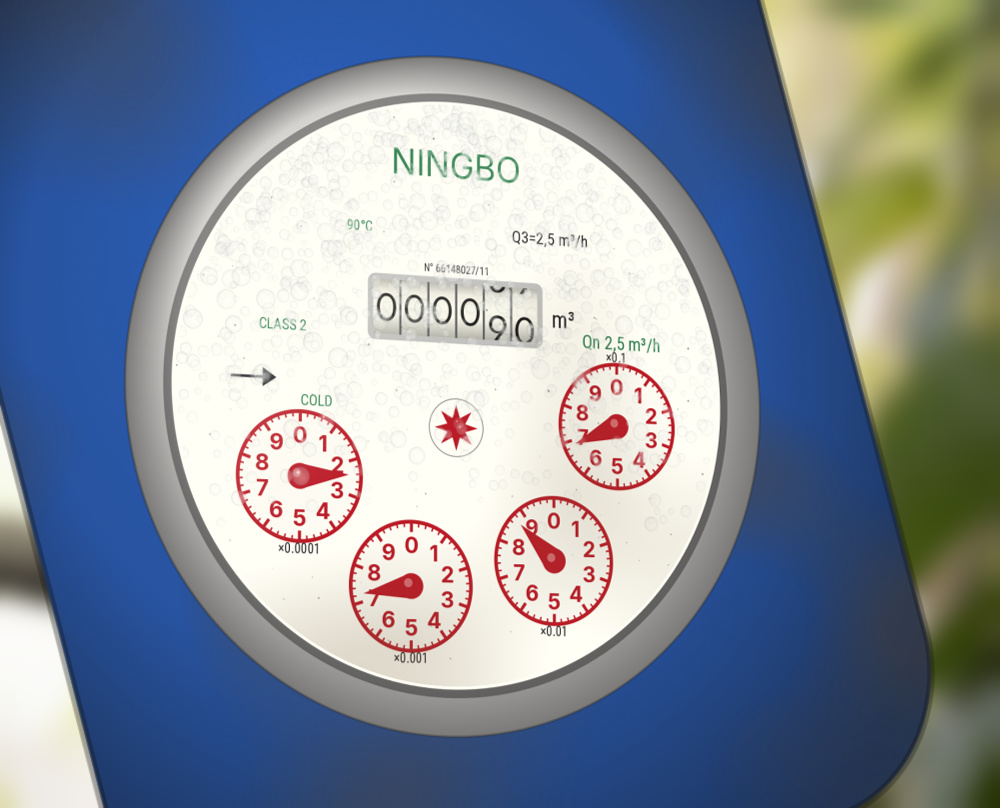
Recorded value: 89.6872 m³
